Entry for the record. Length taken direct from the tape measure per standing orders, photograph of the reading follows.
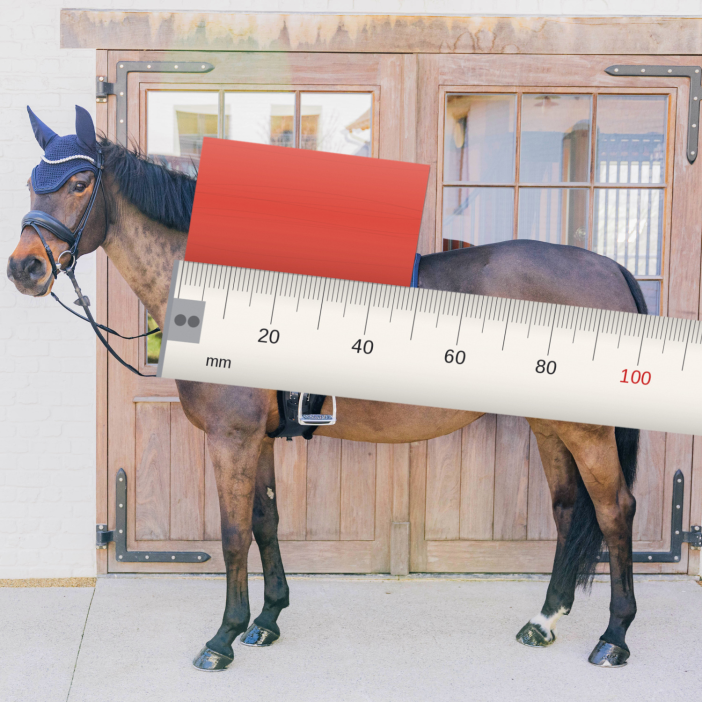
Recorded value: 48 mm
